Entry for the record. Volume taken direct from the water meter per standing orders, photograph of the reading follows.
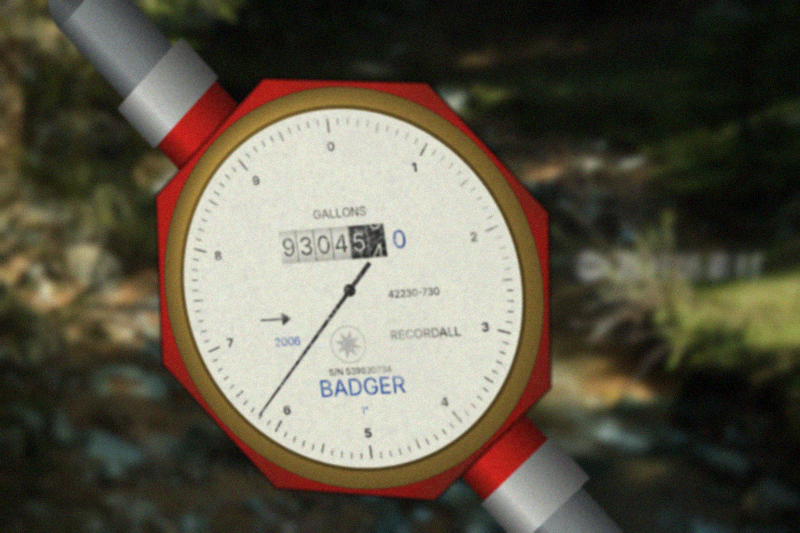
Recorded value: 9304536.2 gal
